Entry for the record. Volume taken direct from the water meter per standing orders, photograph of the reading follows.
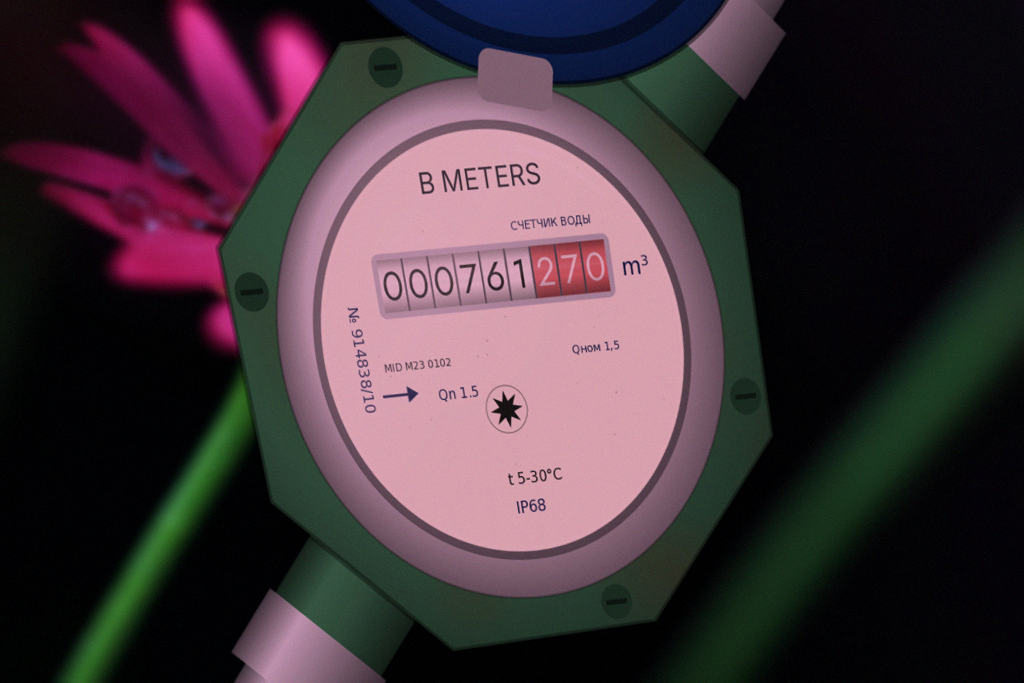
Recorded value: 761.270 m³
